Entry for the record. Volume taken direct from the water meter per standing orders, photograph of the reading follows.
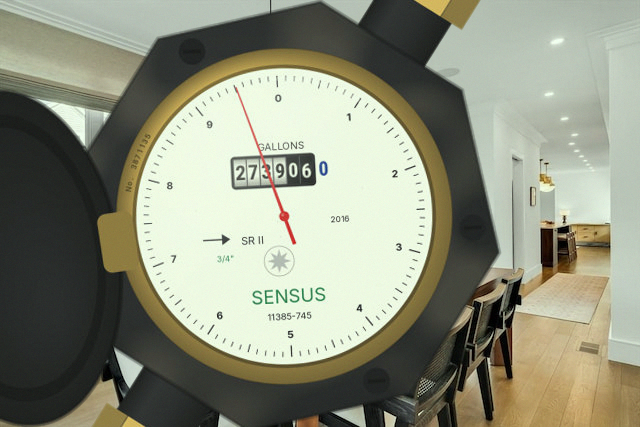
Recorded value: 2739059.5 gal
